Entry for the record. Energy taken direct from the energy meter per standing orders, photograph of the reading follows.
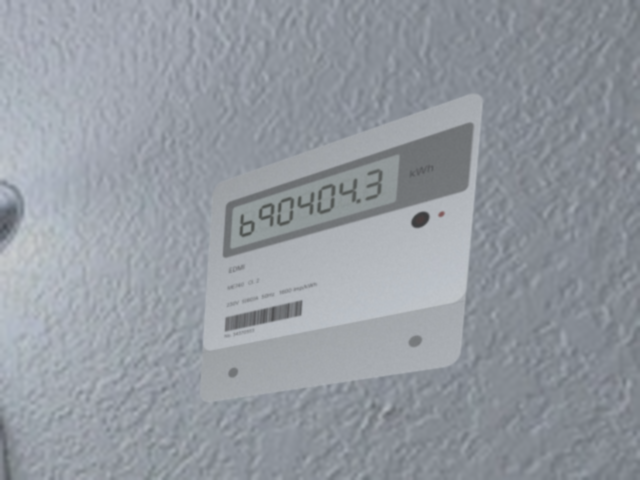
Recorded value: 690404.3 kWh
